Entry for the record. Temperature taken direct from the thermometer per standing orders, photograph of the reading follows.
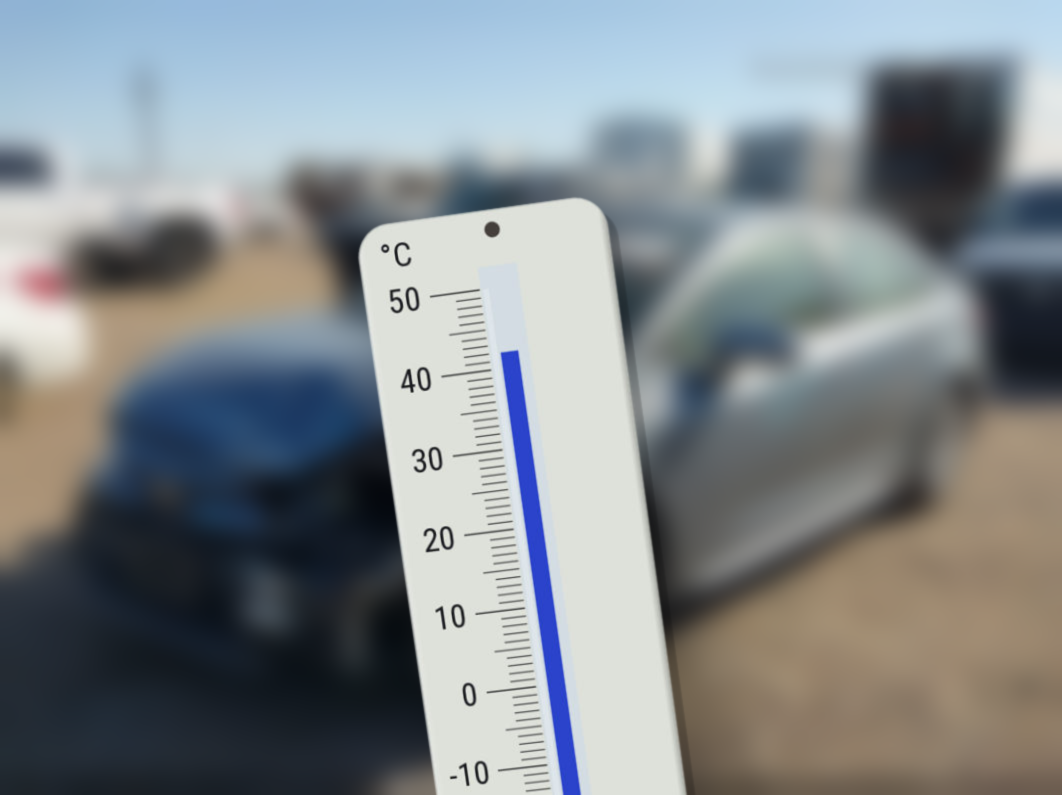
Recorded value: 42 °C
